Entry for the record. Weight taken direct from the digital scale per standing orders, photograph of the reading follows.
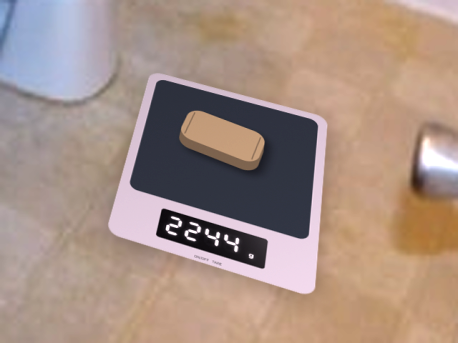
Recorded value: 2244 g
